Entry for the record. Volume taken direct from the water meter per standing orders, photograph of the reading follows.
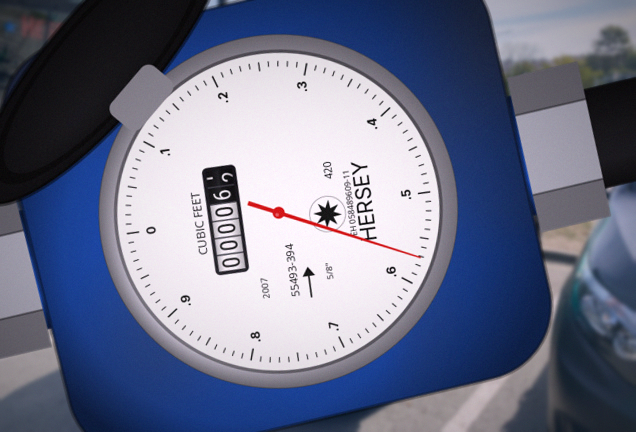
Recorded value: 61.57 ft³
